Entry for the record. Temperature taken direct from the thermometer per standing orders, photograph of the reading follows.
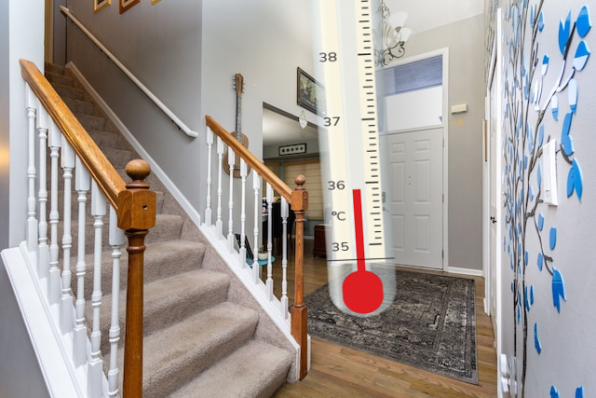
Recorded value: 35.9 °C
